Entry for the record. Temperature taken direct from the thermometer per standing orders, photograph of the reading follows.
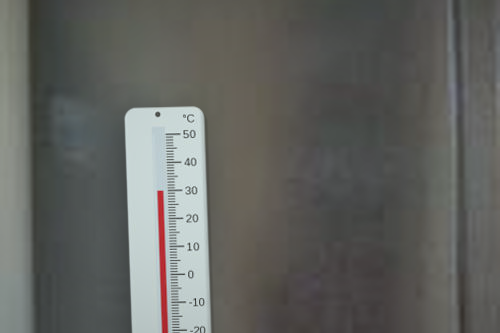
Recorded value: 30 °C
